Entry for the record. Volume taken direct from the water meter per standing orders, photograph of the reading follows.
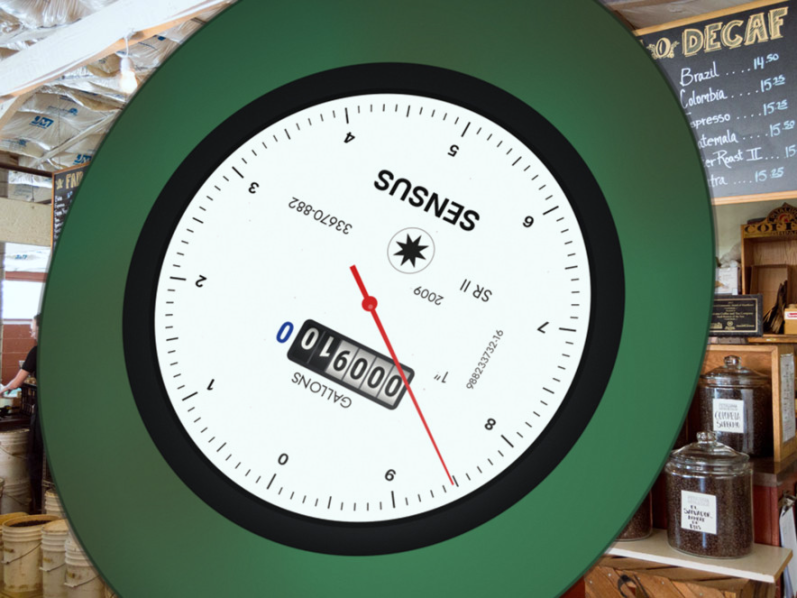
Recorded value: 9098.5 gal
